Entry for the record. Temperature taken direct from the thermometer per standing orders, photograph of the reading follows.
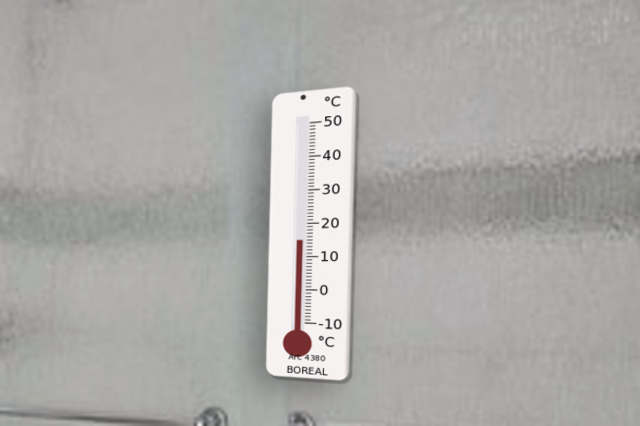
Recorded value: 15 °C
